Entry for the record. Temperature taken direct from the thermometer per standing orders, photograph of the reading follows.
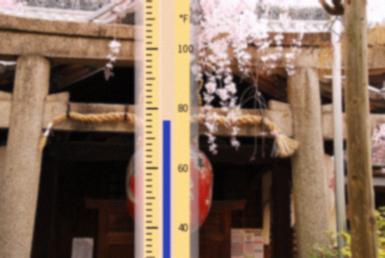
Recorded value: 76 °F
